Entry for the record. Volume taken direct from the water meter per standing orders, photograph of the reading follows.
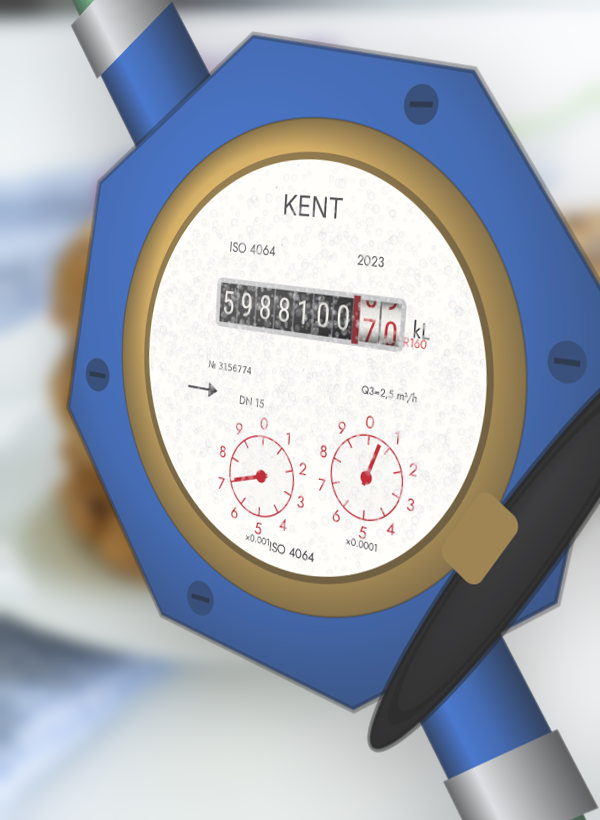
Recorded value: 5988100.6970 kL
